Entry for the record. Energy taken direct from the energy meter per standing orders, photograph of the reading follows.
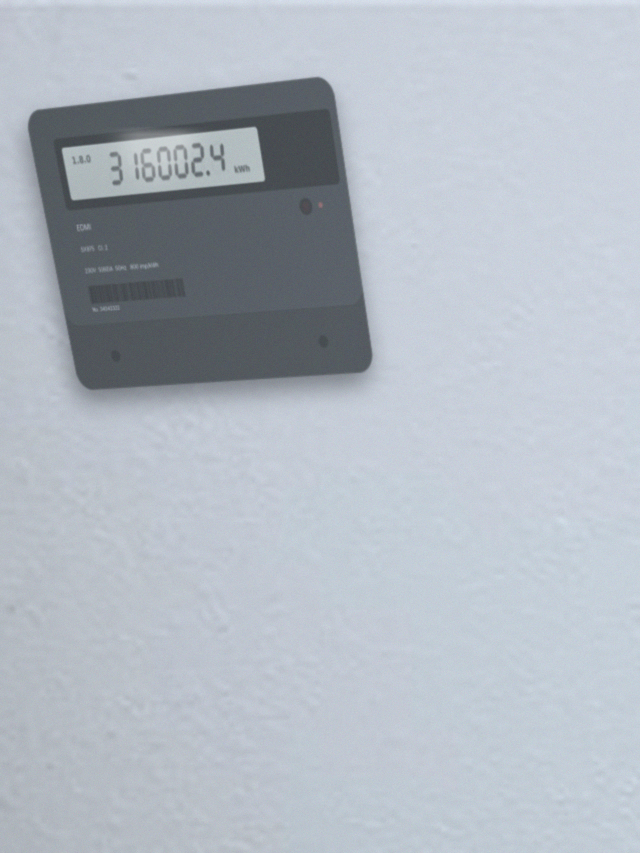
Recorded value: 316002.4 kWh
